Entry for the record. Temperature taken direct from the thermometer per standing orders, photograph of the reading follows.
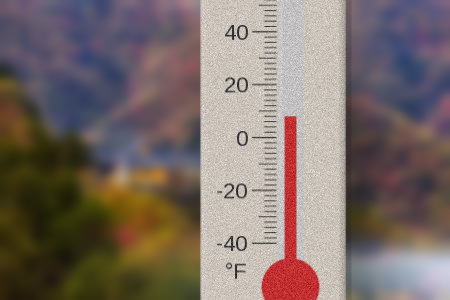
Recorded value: 8 °F
